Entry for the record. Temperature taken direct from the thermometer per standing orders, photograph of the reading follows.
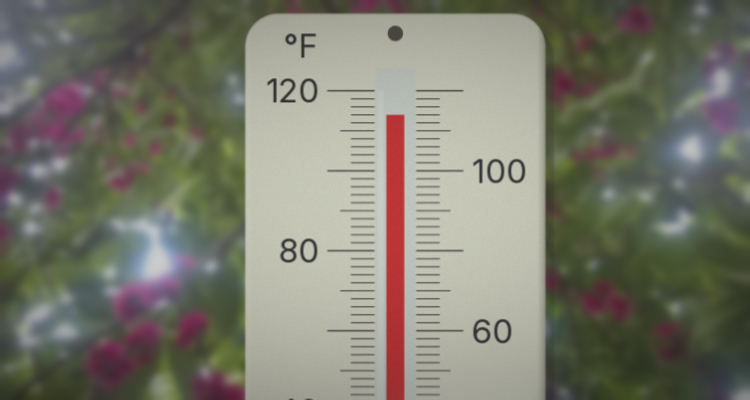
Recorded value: 114 °F
